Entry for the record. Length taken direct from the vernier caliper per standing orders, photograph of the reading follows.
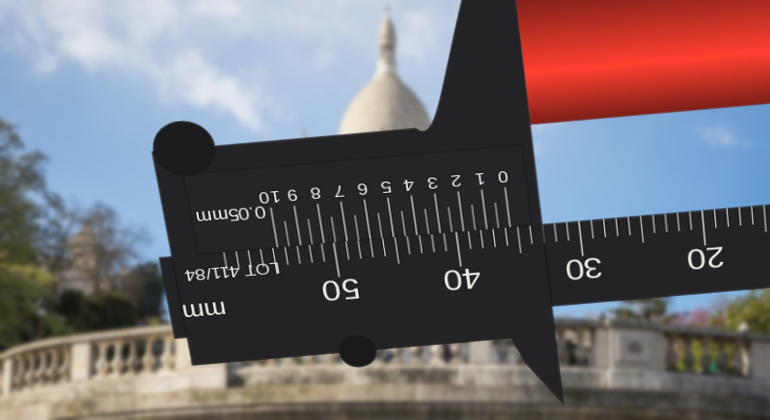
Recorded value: 35.6 mm
